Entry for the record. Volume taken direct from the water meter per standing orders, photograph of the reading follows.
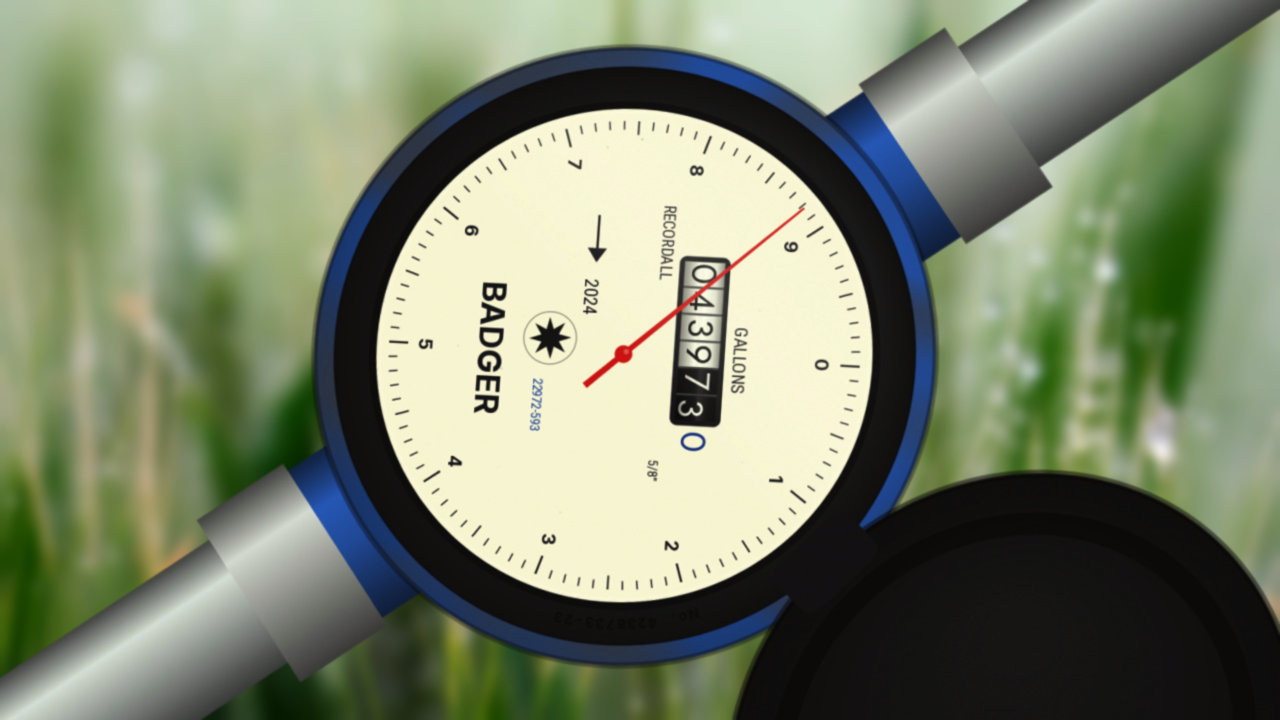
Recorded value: 439728.8 gal
